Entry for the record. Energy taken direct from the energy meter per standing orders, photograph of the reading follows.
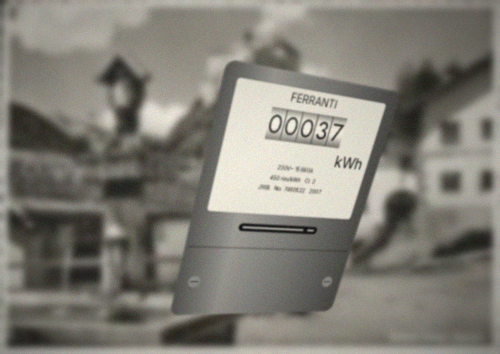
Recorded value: 37 kWh
